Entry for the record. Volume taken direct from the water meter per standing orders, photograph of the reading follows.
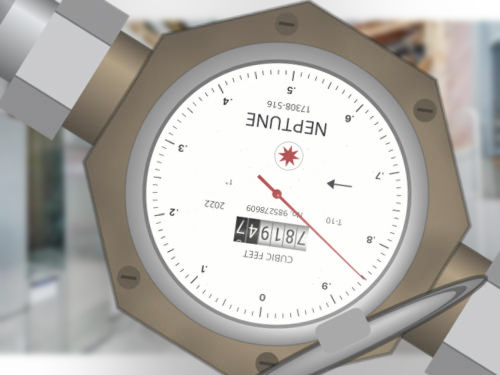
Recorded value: 781946.85 ft³
